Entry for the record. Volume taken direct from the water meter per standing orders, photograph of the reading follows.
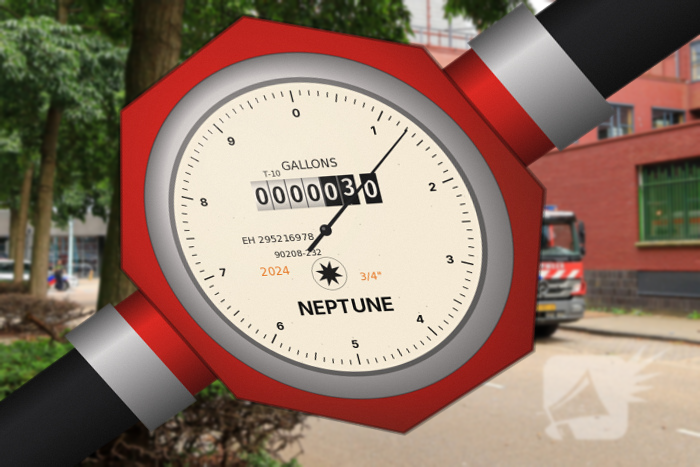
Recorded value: 31.3 gal
